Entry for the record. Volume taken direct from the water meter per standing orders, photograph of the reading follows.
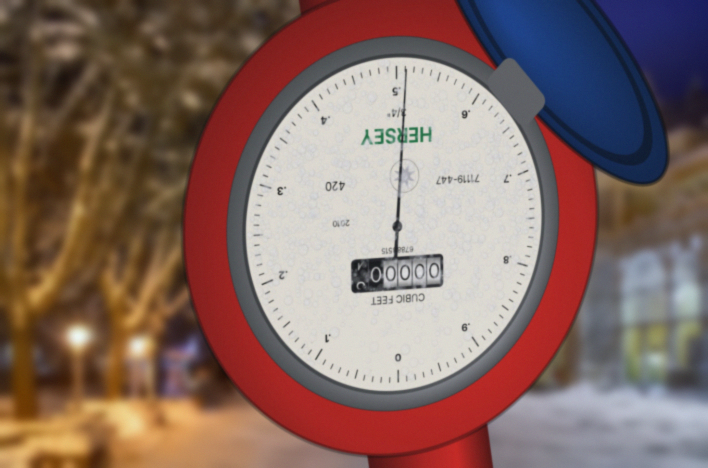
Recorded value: 3.51 ft³
